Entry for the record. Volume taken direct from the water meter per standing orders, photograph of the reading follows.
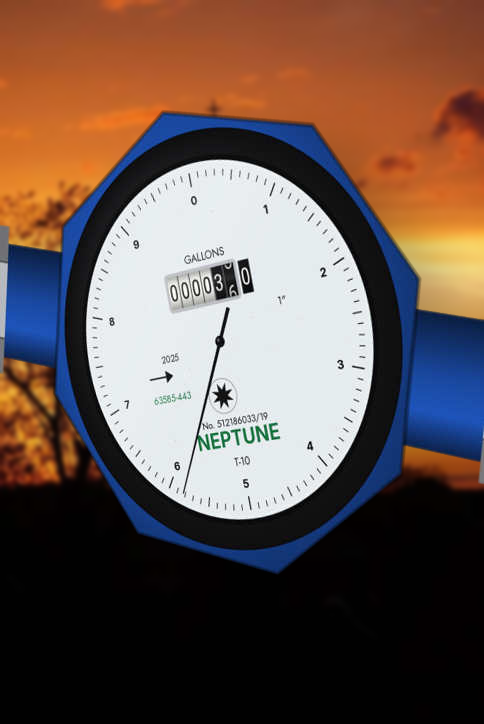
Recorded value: 355.8 gal
